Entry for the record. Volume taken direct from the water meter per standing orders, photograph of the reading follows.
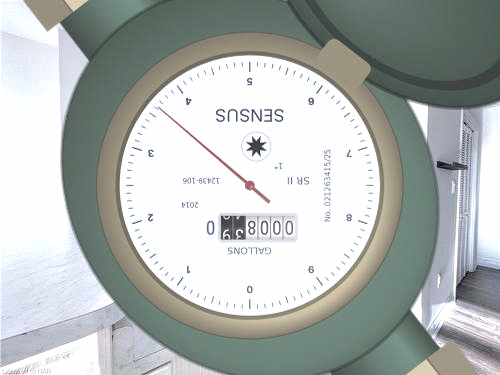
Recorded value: 8393.6 gal
